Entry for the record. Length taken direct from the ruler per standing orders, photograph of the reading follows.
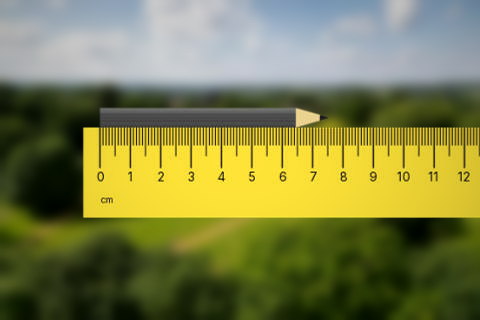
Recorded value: 7.5 cm
